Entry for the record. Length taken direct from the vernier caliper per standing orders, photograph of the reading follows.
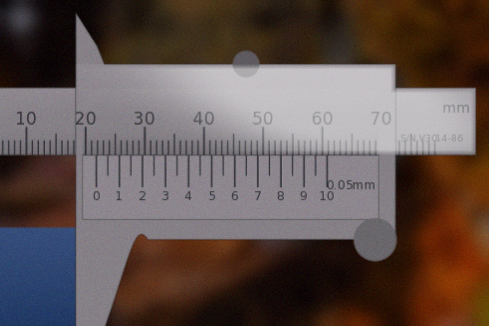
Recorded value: 21.8 mm
